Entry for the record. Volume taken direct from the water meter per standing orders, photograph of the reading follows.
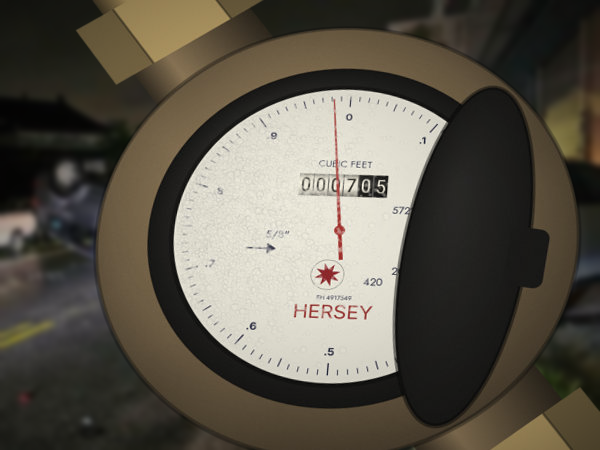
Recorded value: 704.98 ft³
